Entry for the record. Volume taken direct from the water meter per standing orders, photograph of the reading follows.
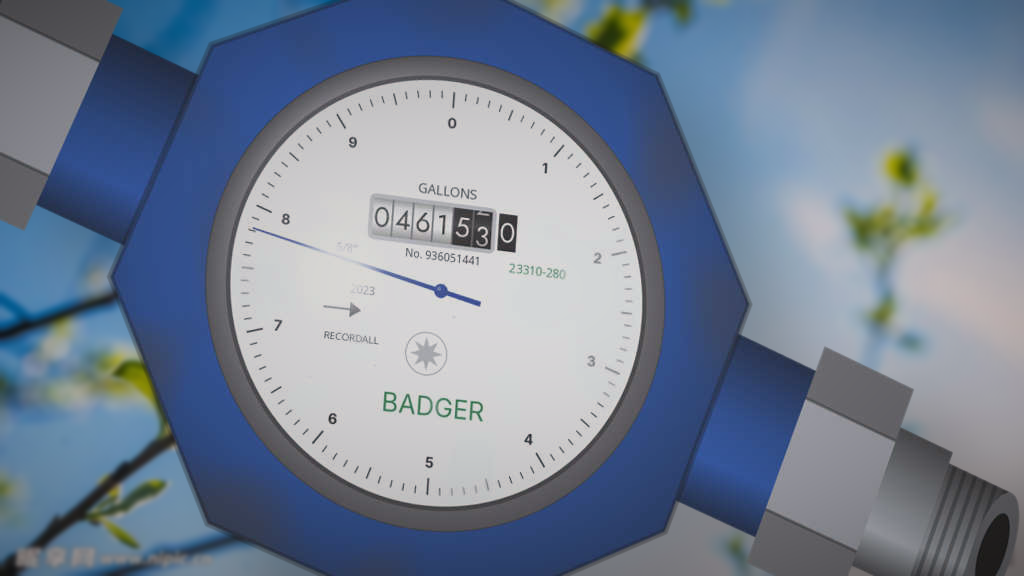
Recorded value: 461527.8 gal
